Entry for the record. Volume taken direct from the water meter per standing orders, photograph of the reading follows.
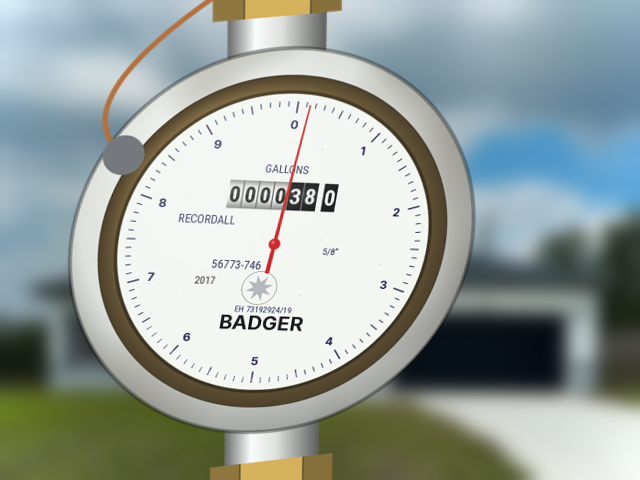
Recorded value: 380.1 gal
